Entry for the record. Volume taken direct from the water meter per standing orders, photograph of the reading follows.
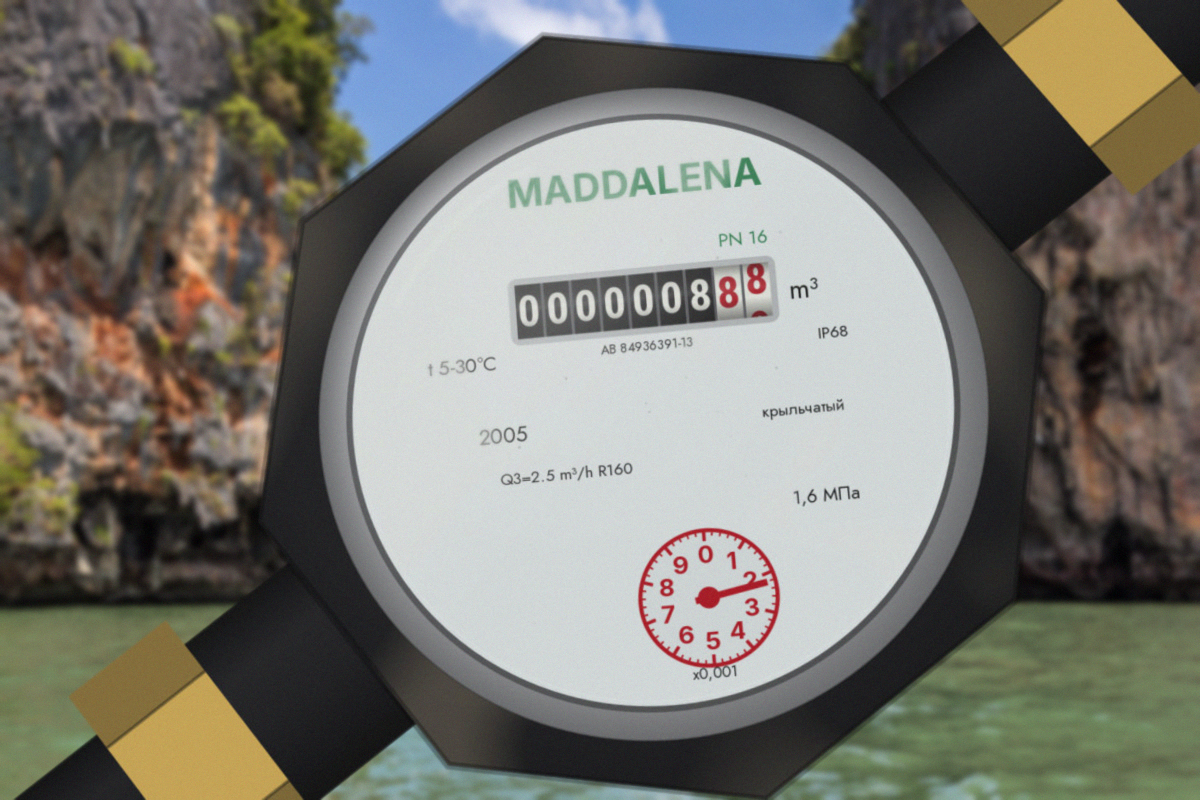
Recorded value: 8.882 m³
